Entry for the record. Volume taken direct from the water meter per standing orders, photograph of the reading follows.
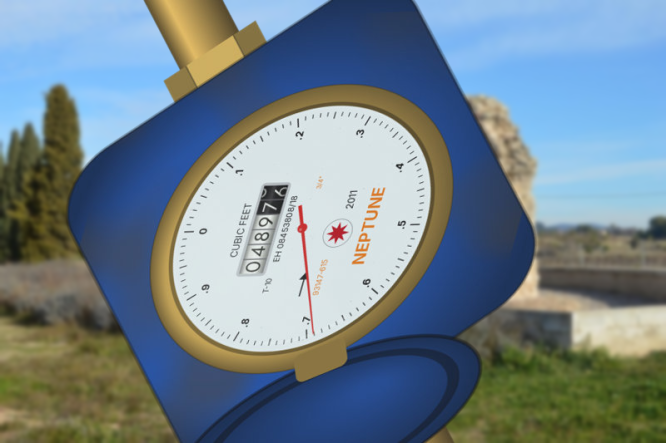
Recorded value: 48975.69 ft³
